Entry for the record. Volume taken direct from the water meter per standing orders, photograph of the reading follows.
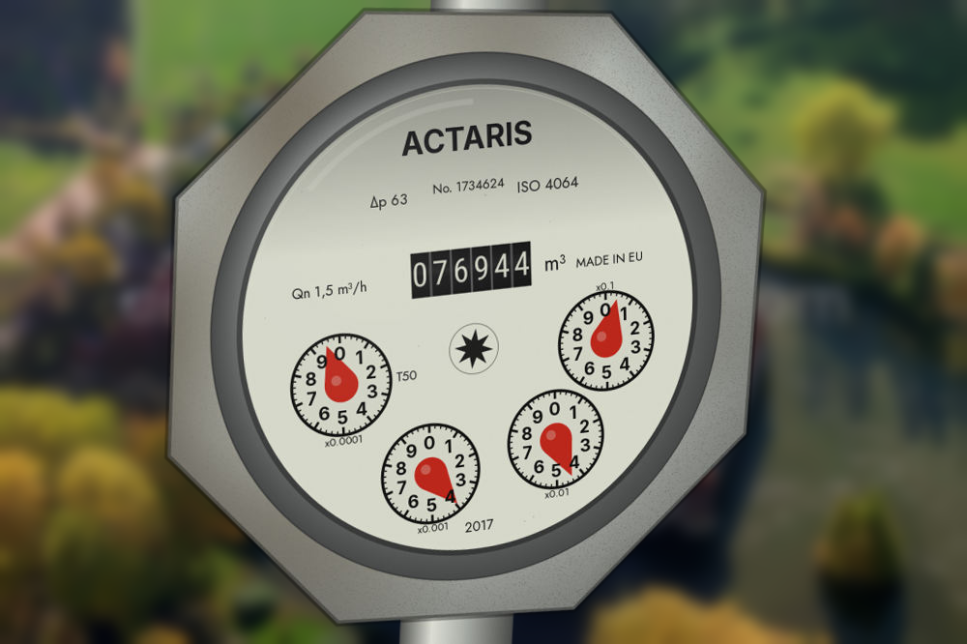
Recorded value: 76944.0439 m³
